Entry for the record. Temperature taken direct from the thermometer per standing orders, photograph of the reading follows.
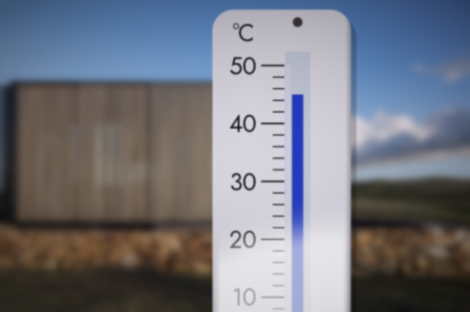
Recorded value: 45 °C
